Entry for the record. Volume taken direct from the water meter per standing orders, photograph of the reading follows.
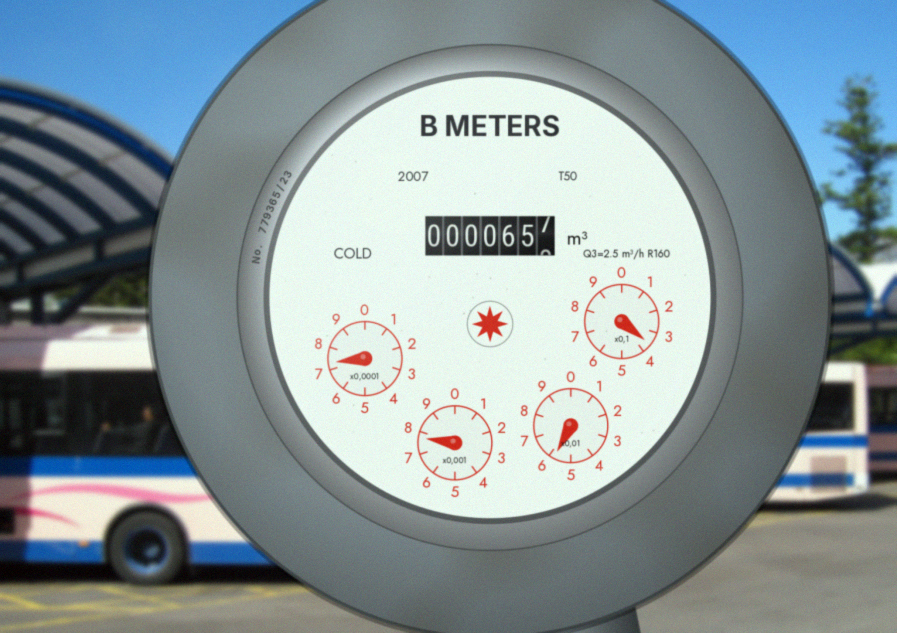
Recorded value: 657.3577 m³
